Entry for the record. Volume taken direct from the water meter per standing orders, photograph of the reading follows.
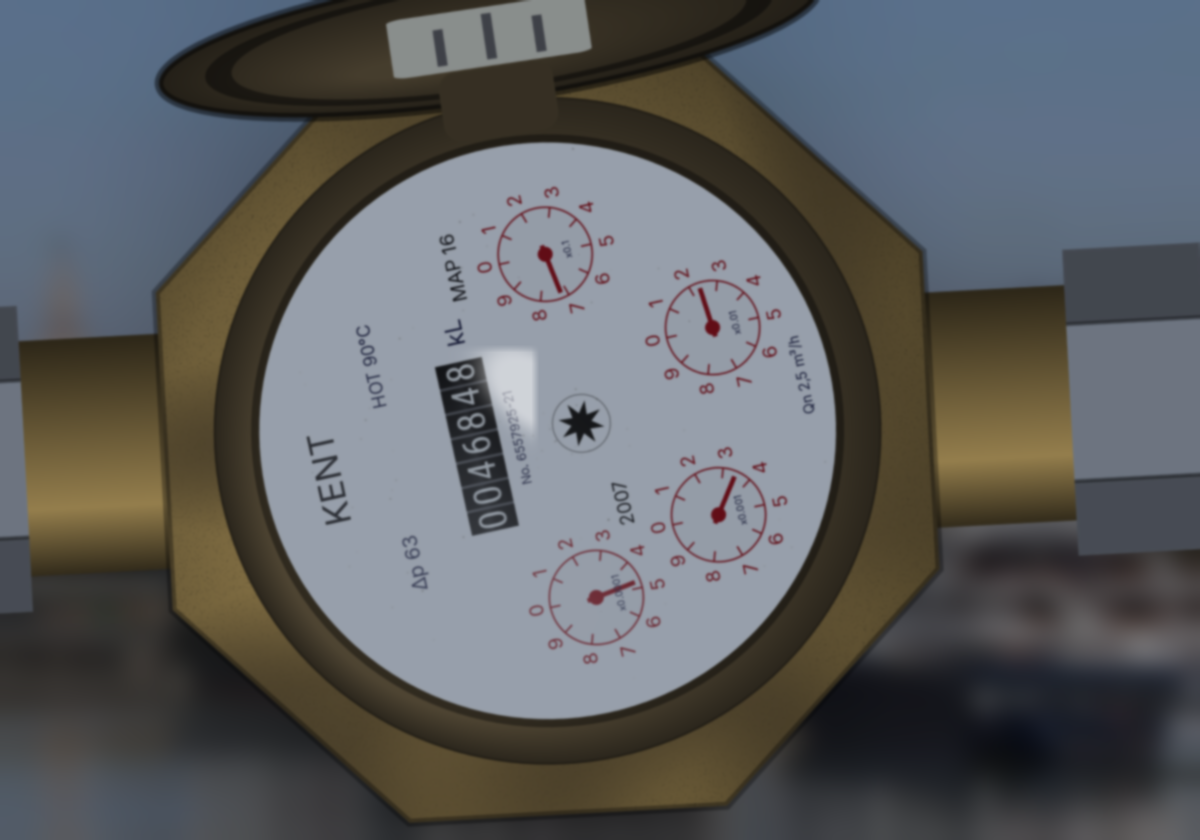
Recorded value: 46848.7234 kL
